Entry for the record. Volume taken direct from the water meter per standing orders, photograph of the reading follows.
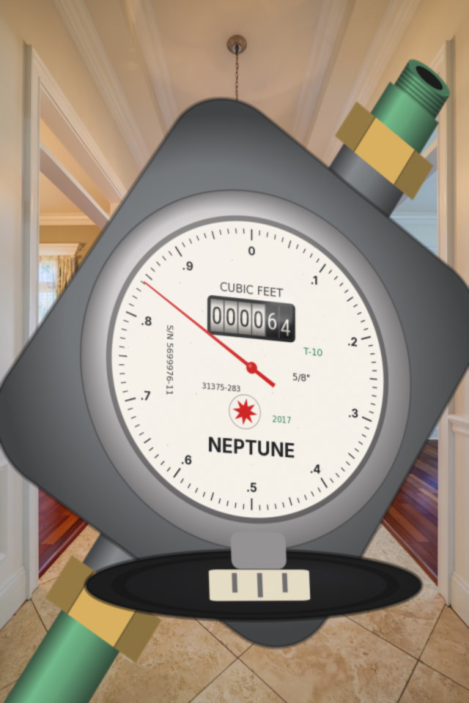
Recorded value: 63.84 ft³
